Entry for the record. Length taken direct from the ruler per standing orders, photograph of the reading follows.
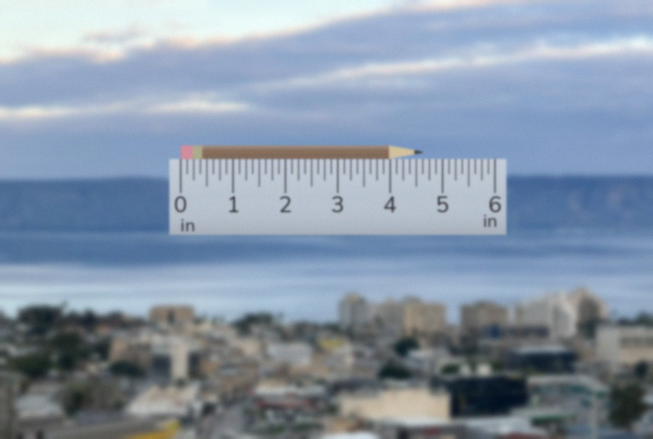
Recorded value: 4.625 in
